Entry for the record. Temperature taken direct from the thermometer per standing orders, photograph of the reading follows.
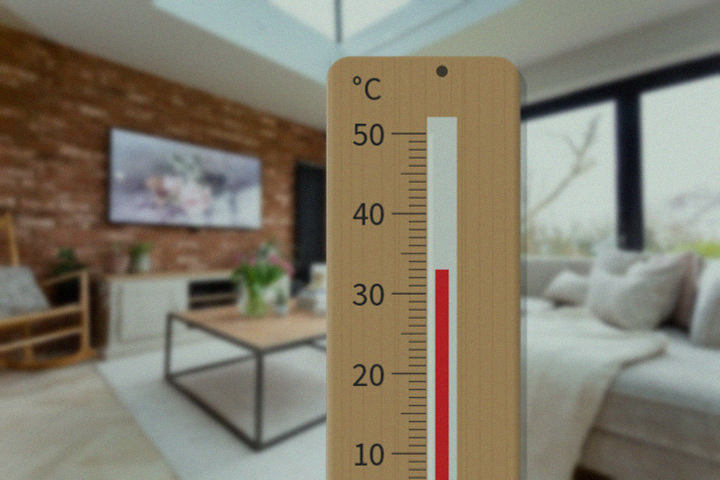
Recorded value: 33 °C
